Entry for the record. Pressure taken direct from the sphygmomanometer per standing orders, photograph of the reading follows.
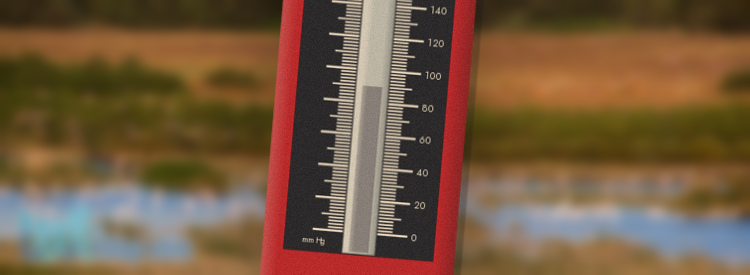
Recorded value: 90 mmHg
